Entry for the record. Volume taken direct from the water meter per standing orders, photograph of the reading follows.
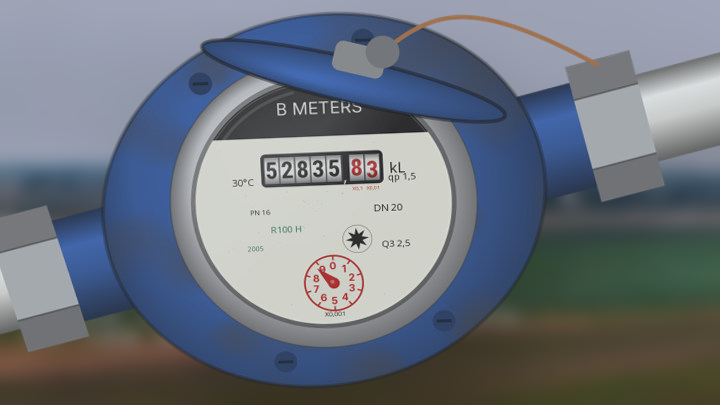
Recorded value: 52835.828 kL
